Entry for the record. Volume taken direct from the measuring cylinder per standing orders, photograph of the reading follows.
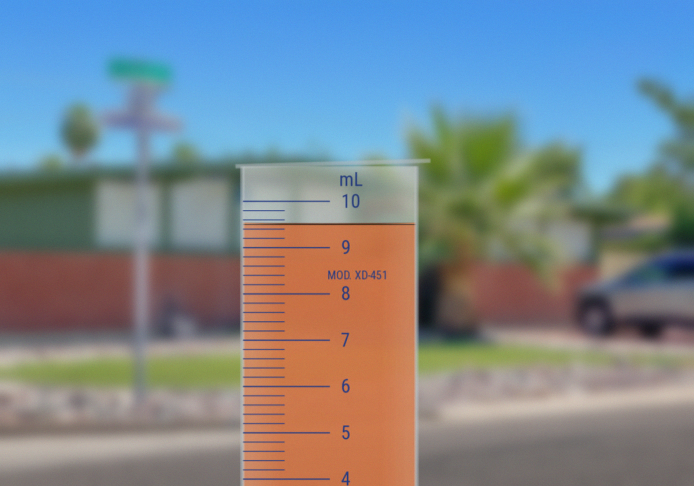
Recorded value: 9.5 mL
